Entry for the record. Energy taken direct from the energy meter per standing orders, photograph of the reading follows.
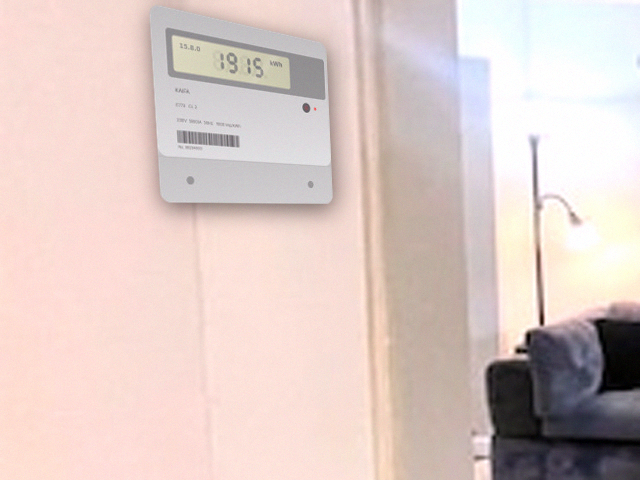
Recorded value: 1915 kWh
